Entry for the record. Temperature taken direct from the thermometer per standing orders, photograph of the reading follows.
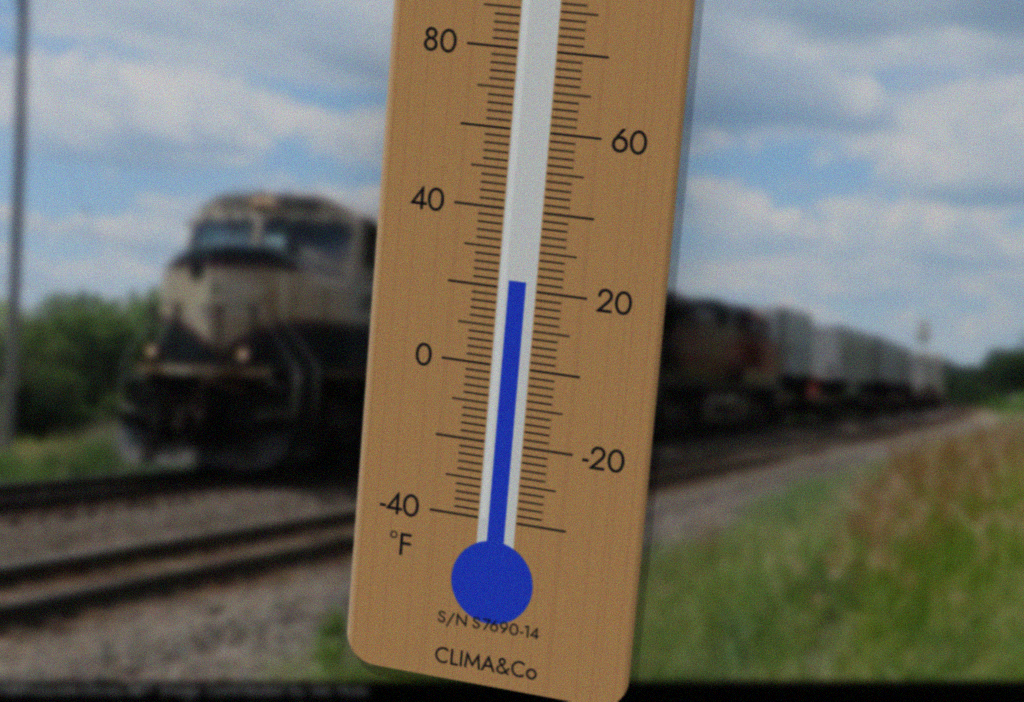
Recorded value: 22 °F
